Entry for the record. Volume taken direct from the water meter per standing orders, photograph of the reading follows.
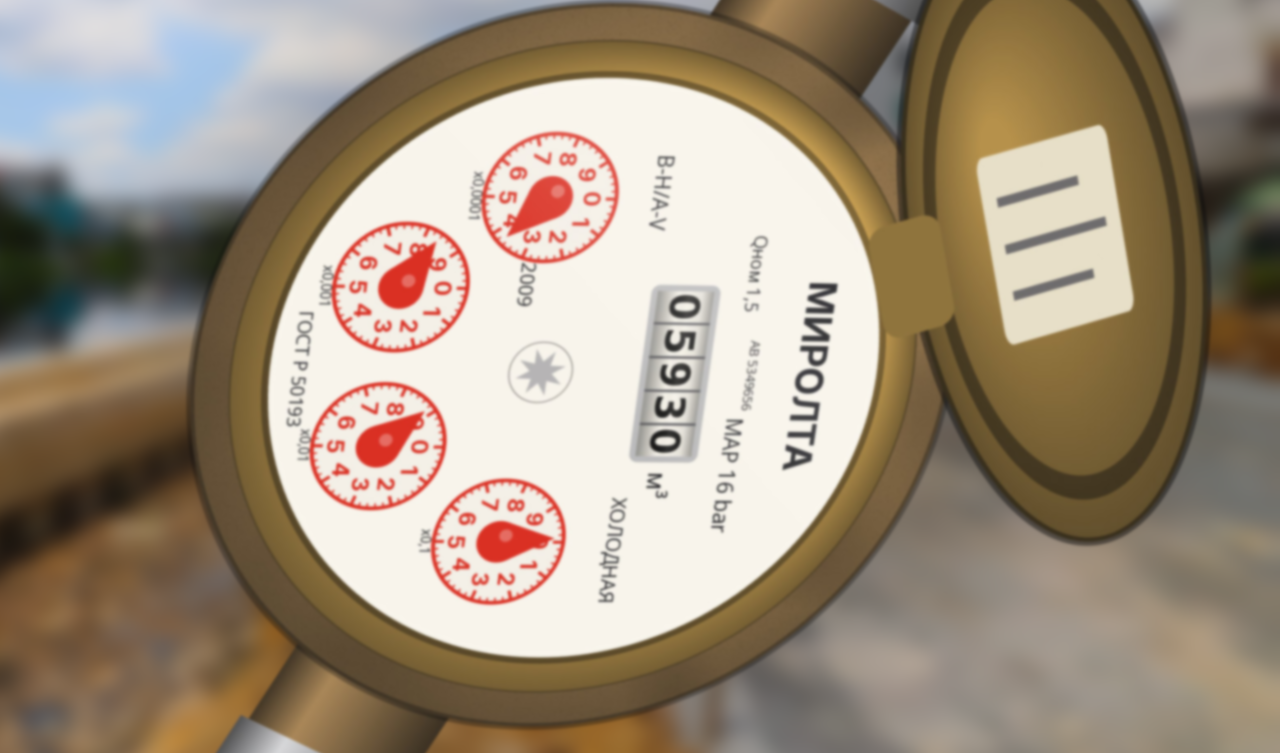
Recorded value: 5929.9883 m³
